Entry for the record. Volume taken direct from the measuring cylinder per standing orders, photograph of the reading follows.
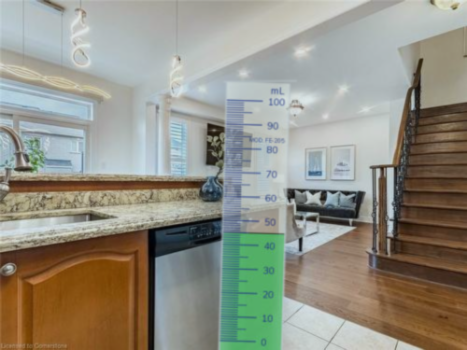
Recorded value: 45 mL
